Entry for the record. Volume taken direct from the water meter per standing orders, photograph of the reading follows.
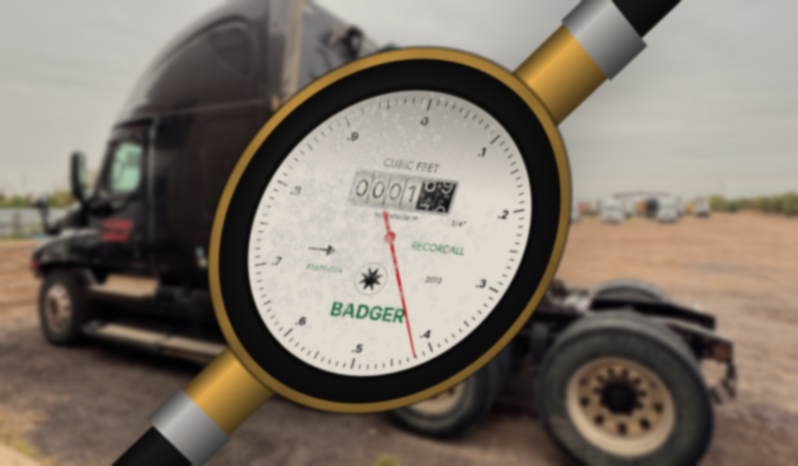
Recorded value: 169.42 ft³
